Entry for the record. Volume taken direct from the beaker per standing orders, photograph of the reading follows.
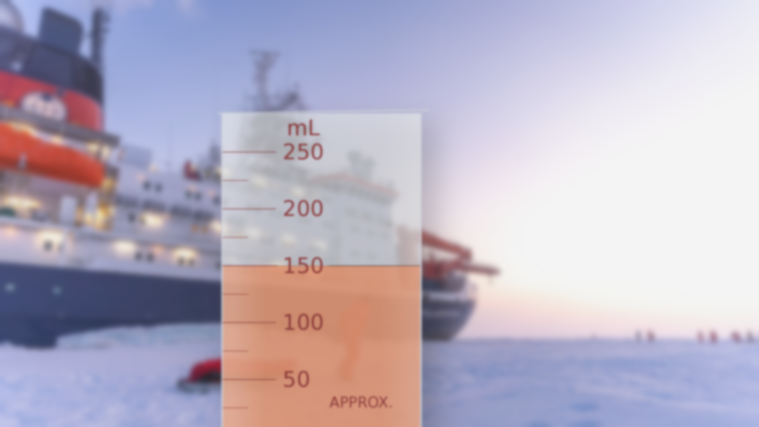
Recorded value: 150 mL
